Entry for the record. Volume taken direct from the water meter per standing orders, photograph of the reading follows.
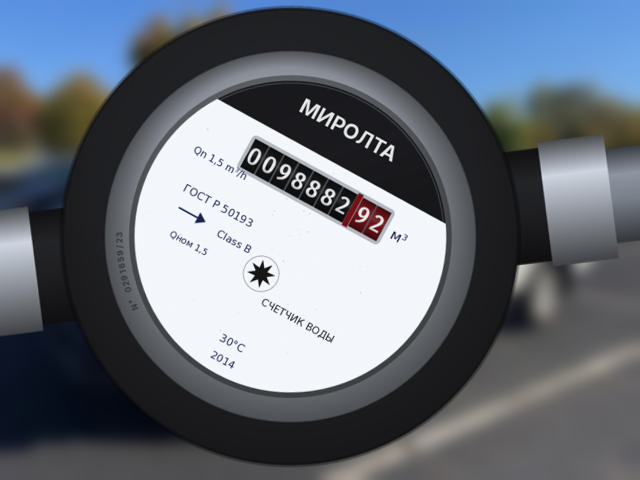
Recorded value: 98882.92 m³
